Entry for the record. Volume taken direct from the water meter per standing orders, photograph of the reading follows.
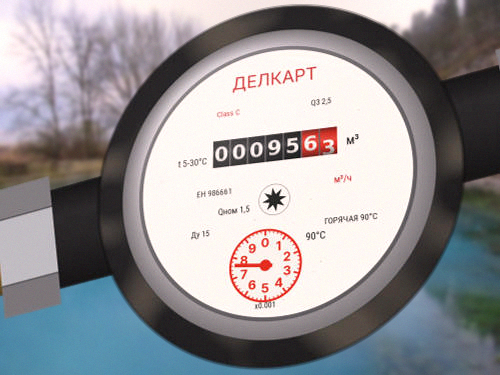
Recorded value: 95.627 m³
